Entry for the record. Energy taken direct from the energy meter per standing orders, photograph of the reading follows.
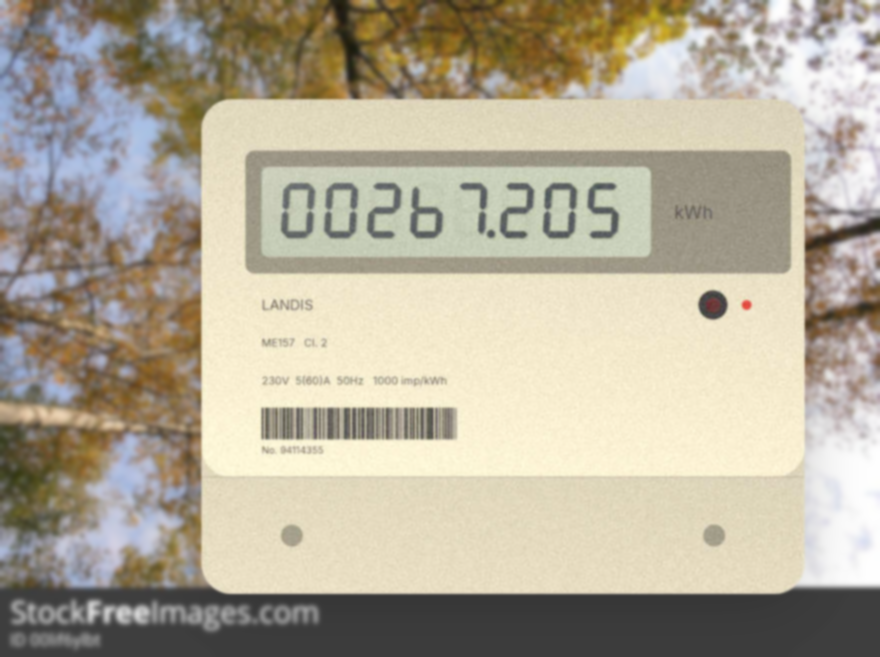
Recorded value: 267.205 kWh
